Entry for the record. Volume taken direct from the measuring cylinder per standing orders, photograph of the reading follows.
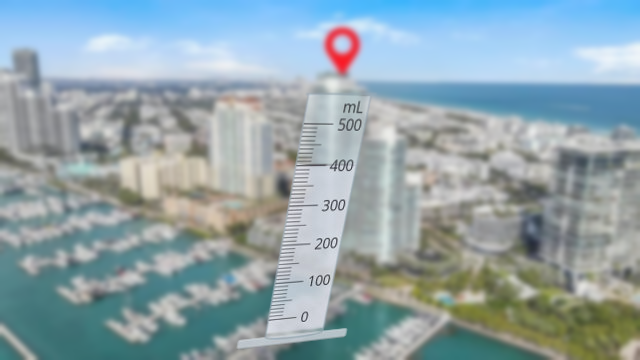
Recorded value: 400 mL
